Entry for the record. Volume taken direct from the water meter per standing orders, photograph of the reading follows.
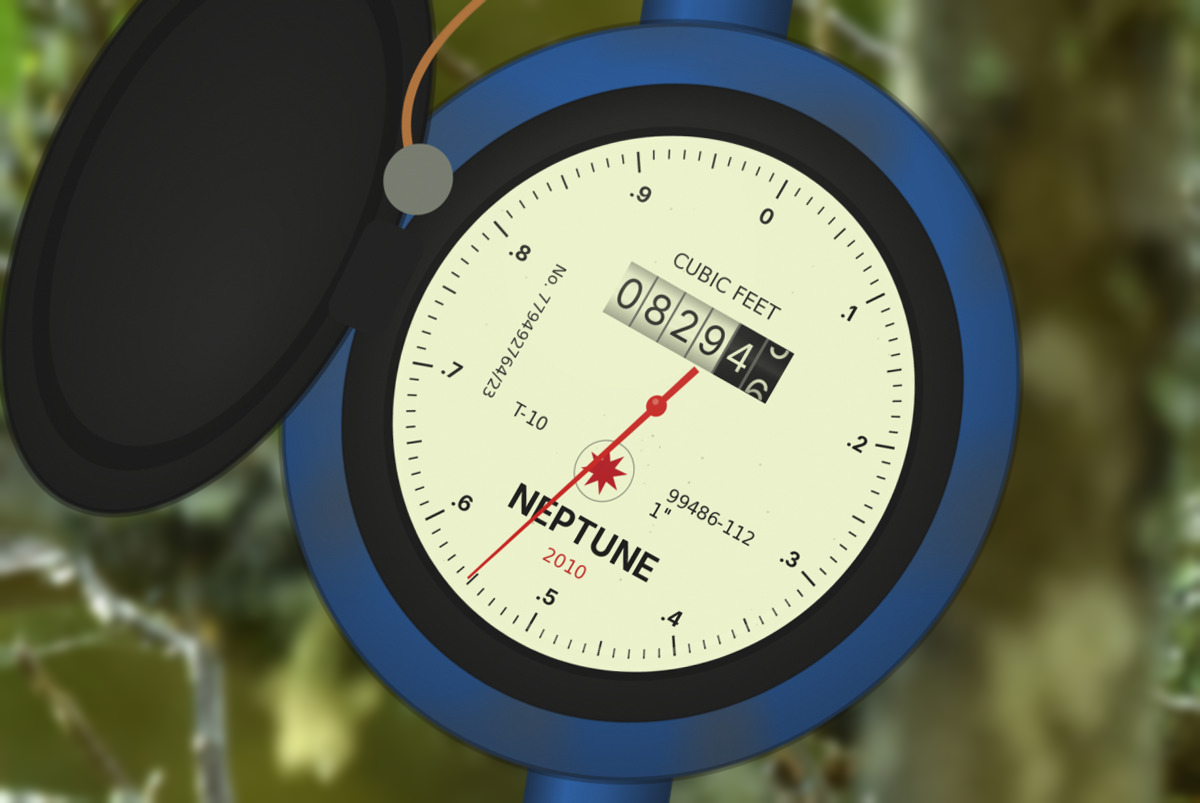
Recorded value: 82945.55 ft³
